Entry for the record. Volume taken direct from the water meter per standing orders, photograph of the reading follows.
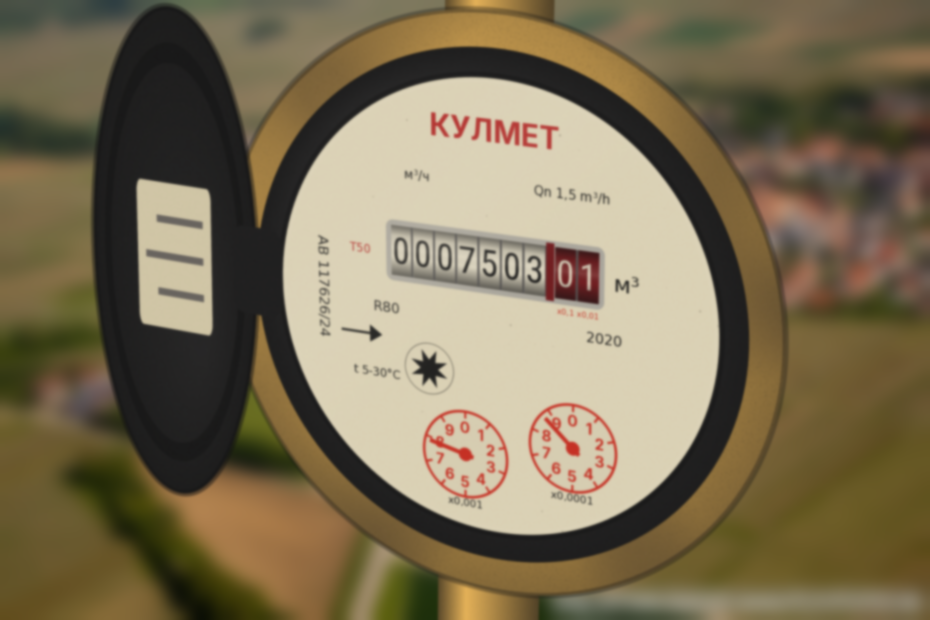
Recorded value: 7503.0178 m³
